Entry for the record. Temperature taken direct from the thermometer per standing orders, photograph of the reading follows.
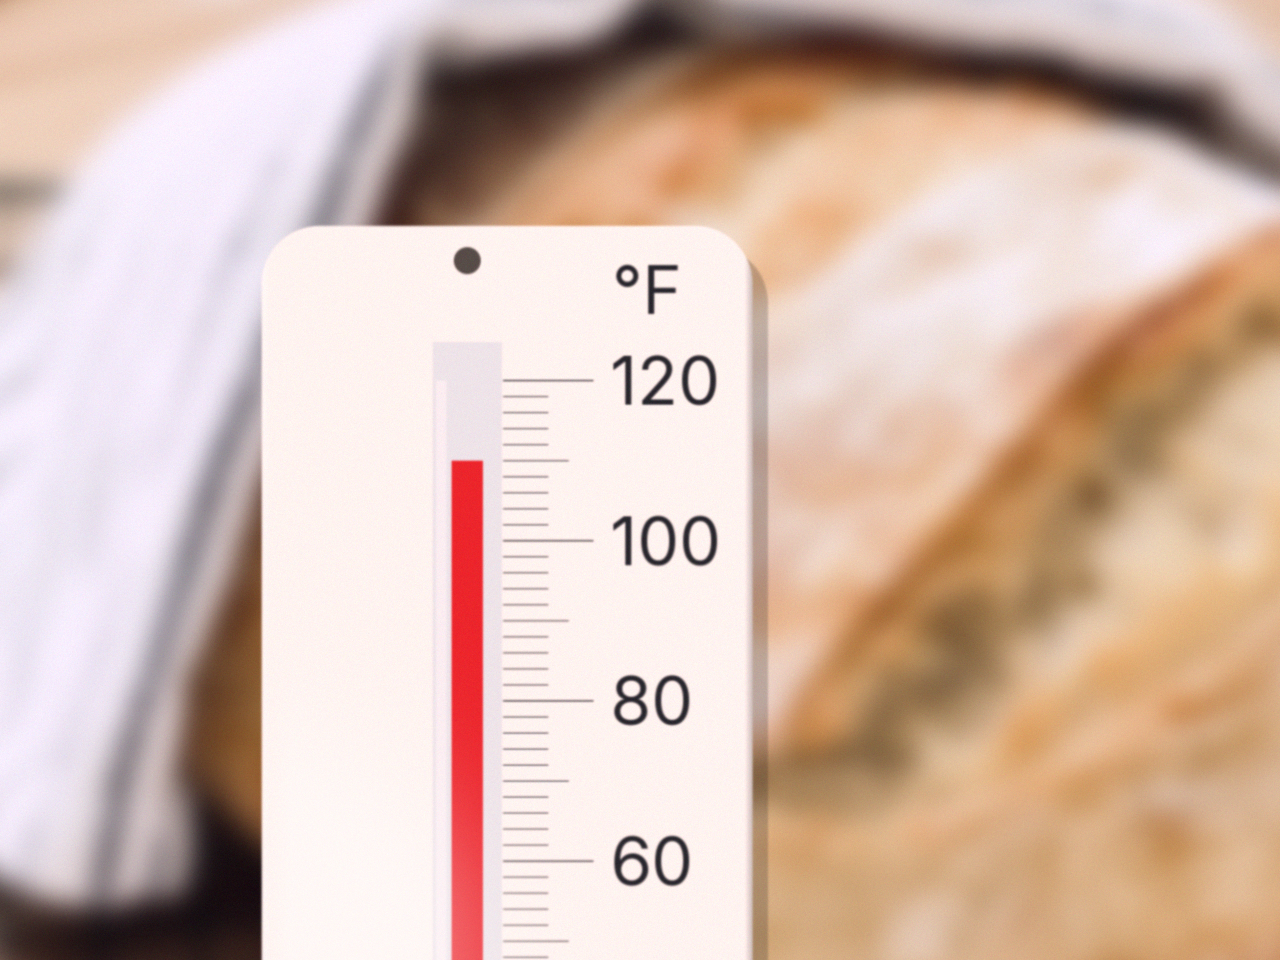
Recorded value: 110 °F
